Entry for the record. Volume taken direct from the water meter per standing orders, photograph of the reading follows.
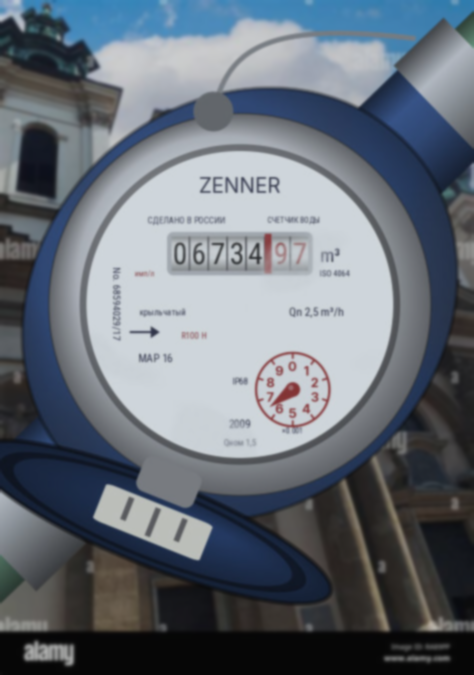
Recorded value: 6734.976 m³
